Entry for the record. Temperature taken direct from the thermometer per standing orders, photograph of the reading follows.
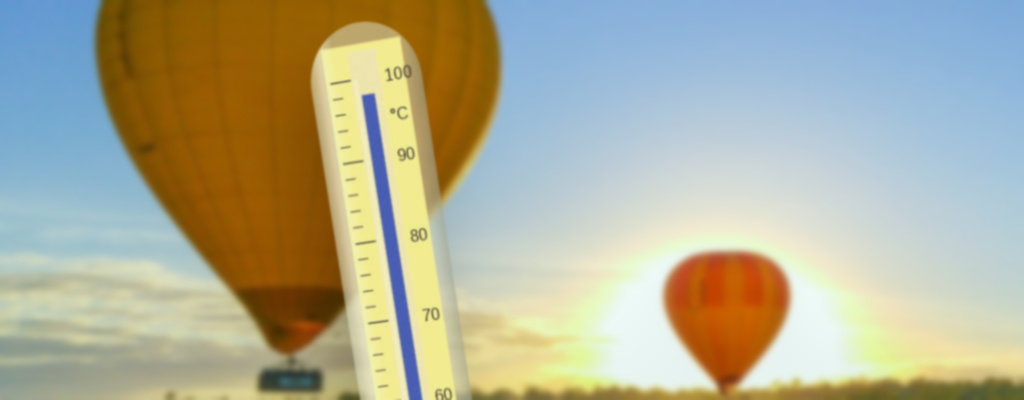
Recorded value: 98 °C
